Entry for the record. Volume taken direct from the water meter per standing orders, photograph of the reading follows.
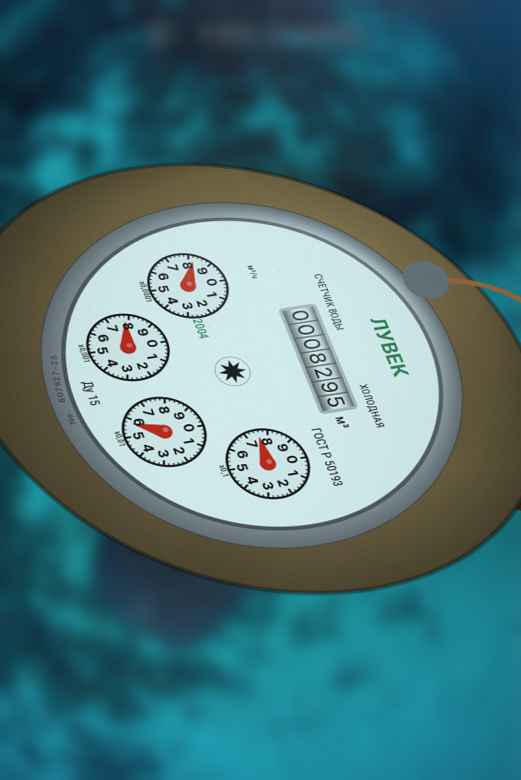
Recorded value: 8295.7578 m³
